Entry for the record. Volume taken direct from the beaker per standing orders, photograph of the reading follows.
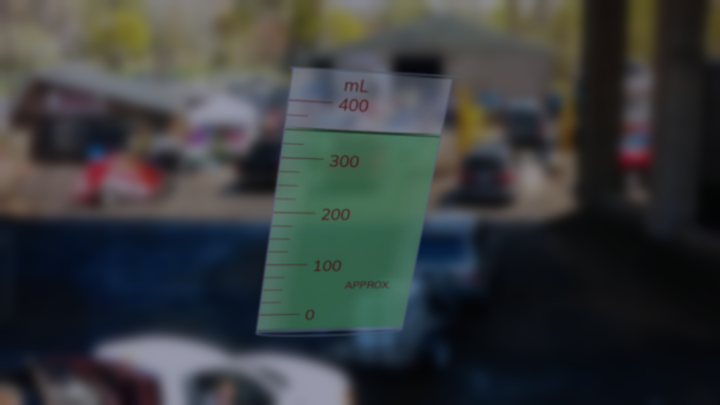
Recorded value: 350 mL
